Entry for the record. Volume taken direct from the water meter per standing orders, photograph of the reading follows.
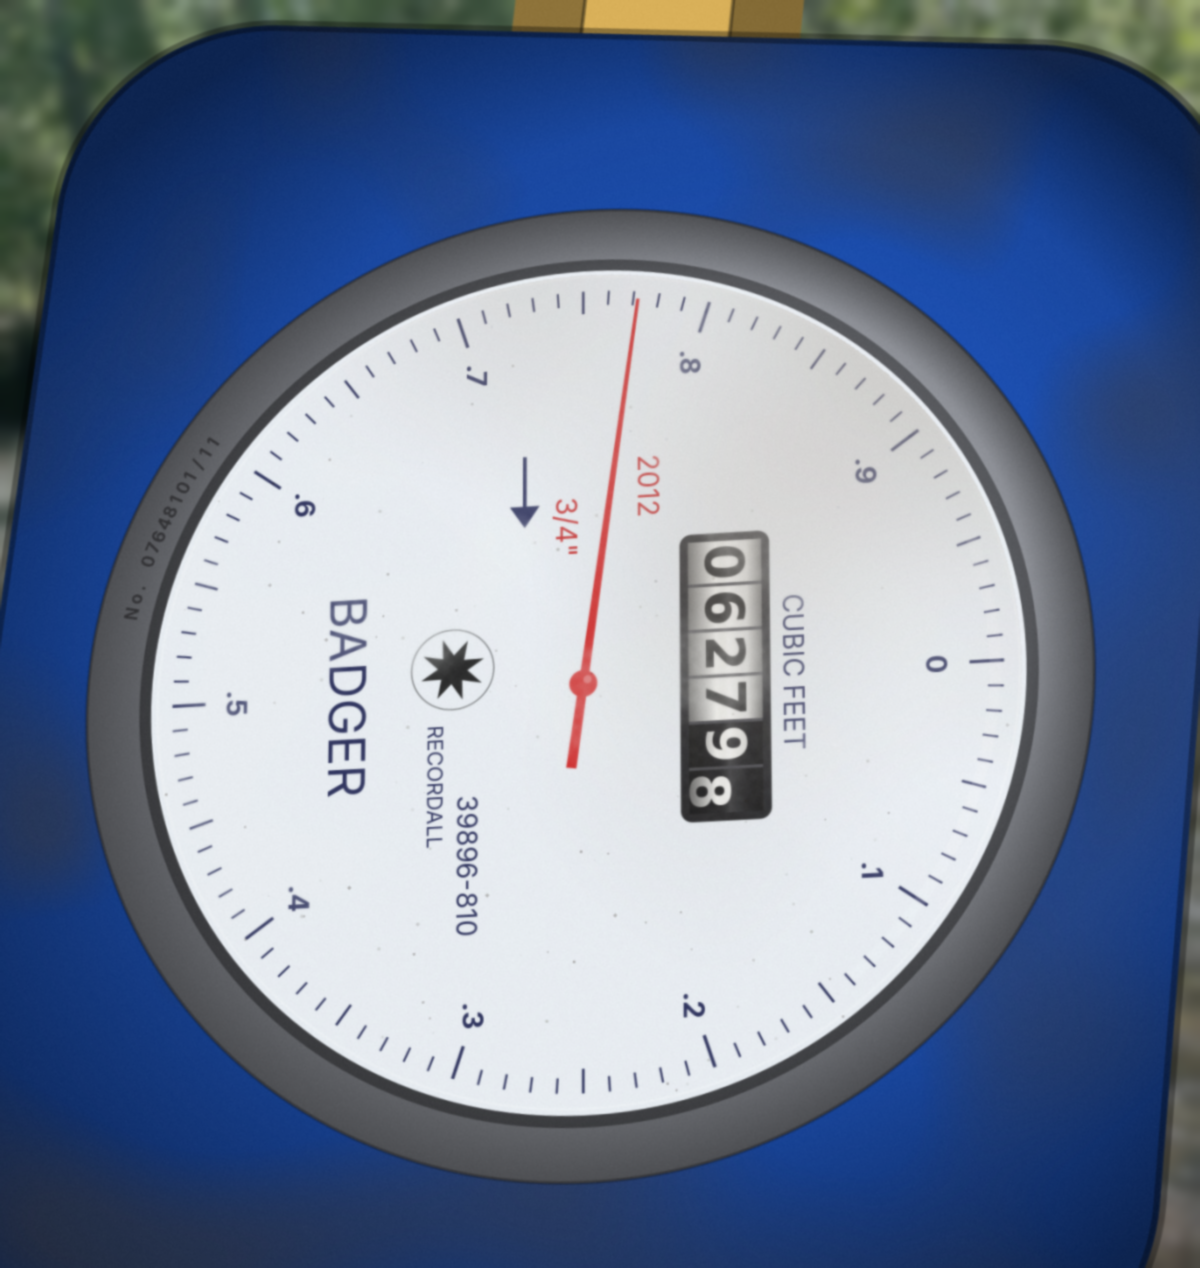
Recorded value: 62797.77 ft³
